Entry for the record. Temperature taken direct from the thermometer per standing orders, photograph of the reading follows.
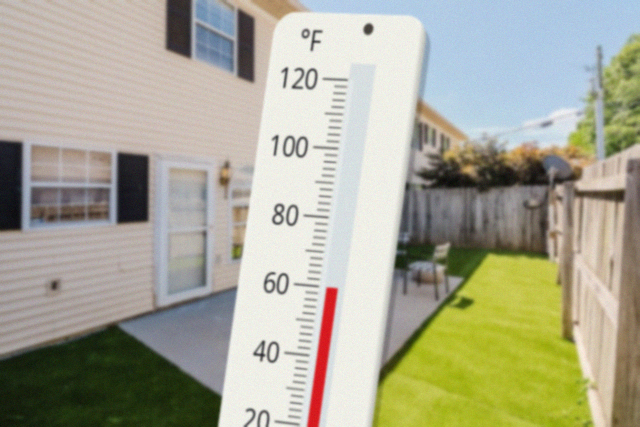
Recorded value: 60 °F
